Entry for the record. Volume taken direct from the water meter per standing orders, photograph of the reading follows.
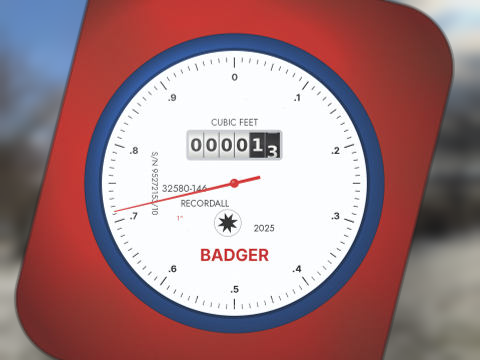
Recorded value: 12.71 ft³
